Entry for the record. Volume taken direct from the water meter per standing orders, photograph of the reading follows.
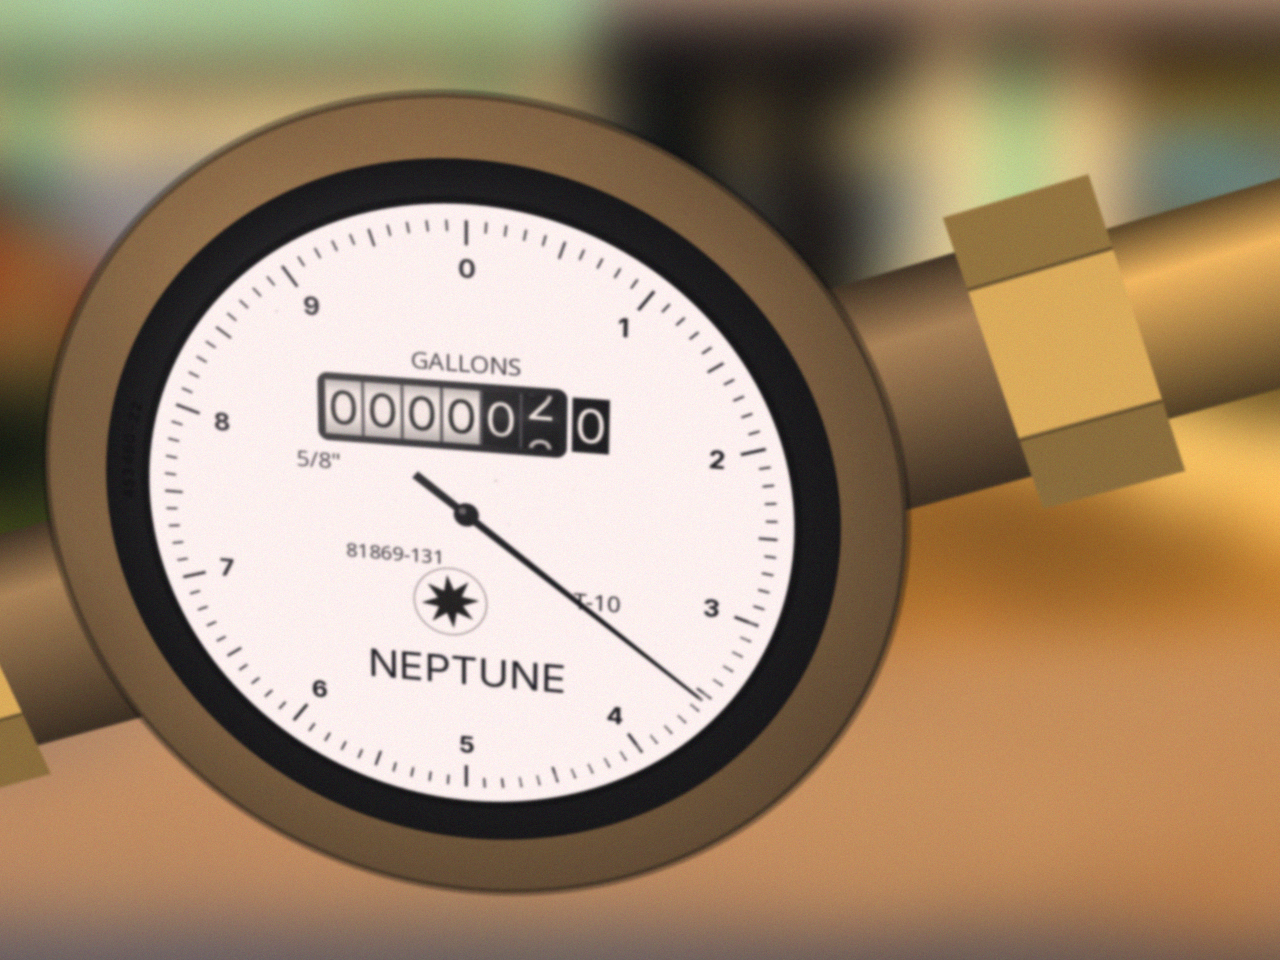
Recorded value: 23.5 gal
